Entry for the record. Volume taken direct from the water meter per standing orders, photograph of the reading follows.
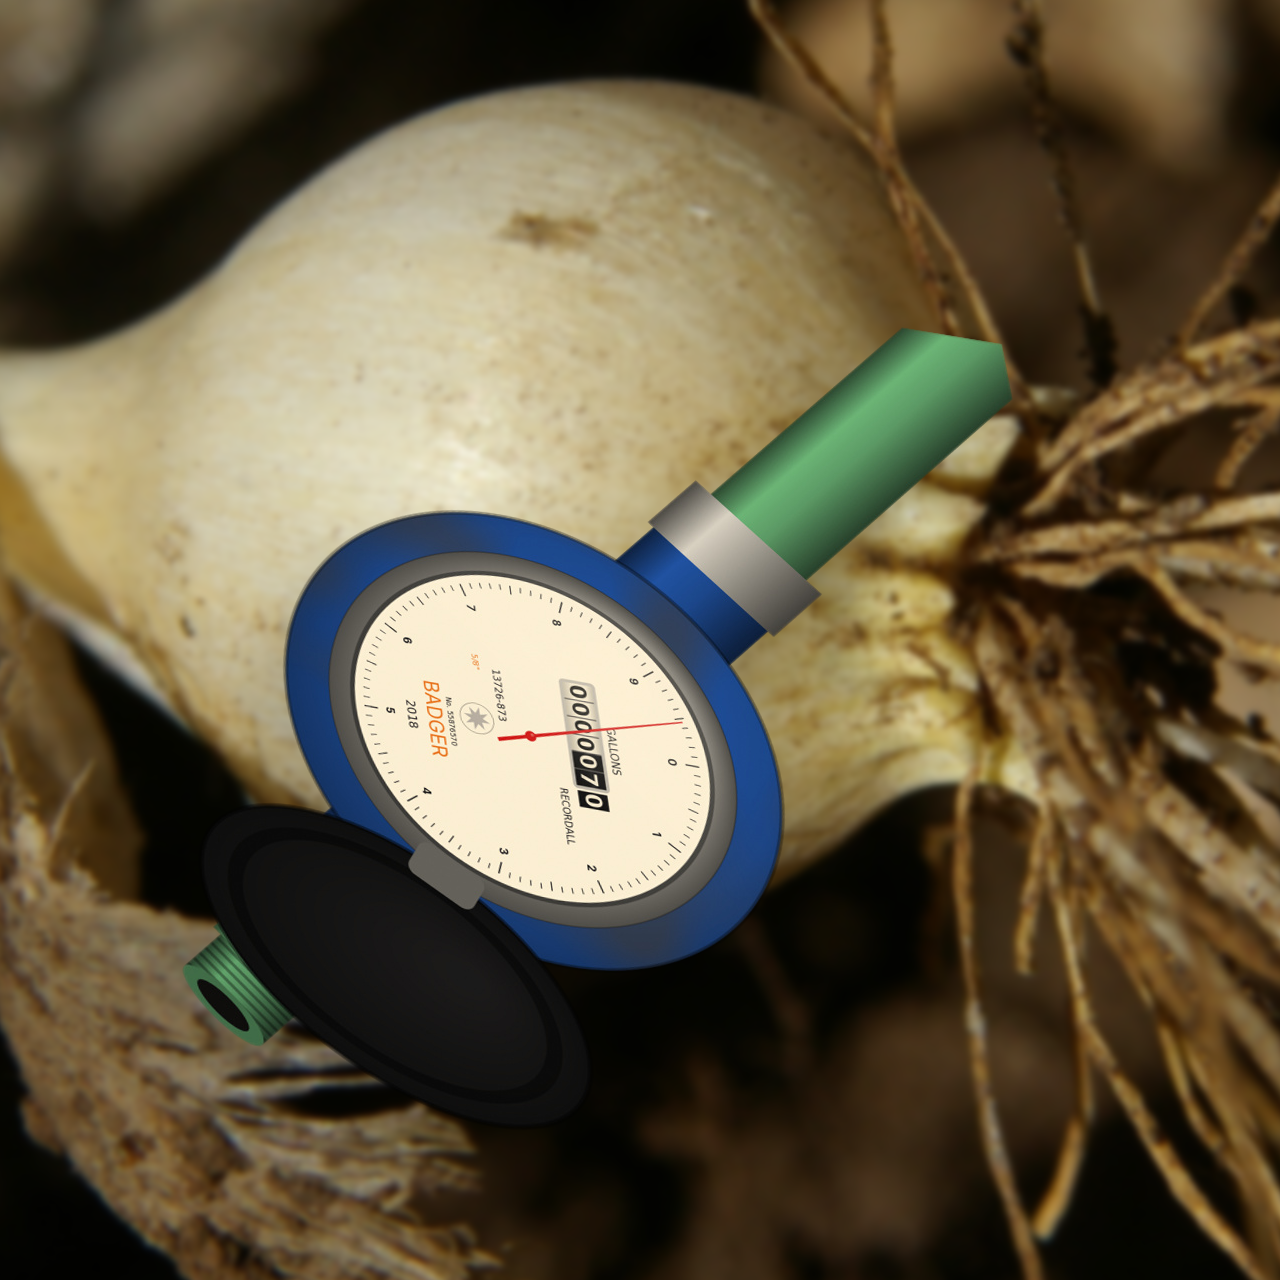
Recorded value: 69.5 gal
